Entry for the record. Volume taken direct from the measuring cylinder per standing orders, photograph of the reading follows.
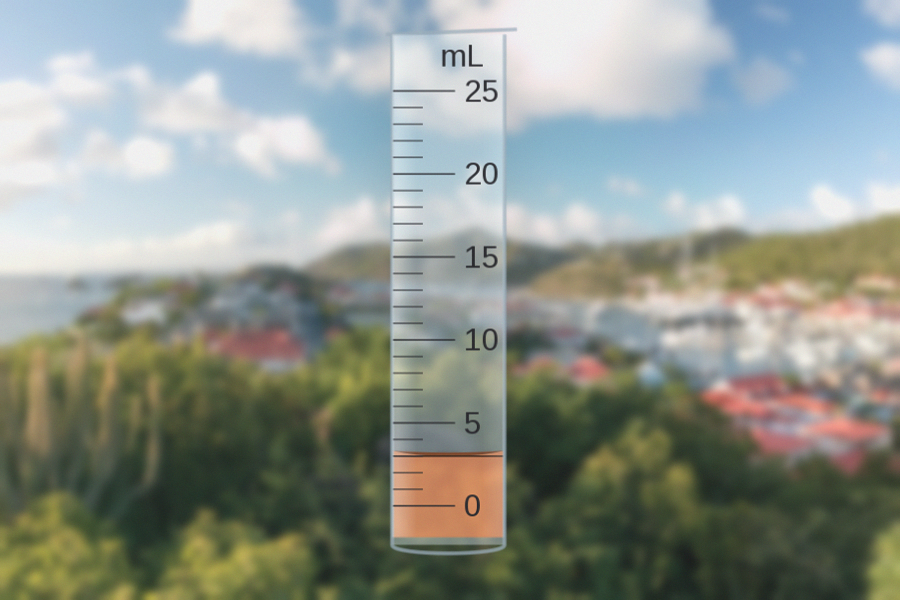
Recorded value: 3 mL
